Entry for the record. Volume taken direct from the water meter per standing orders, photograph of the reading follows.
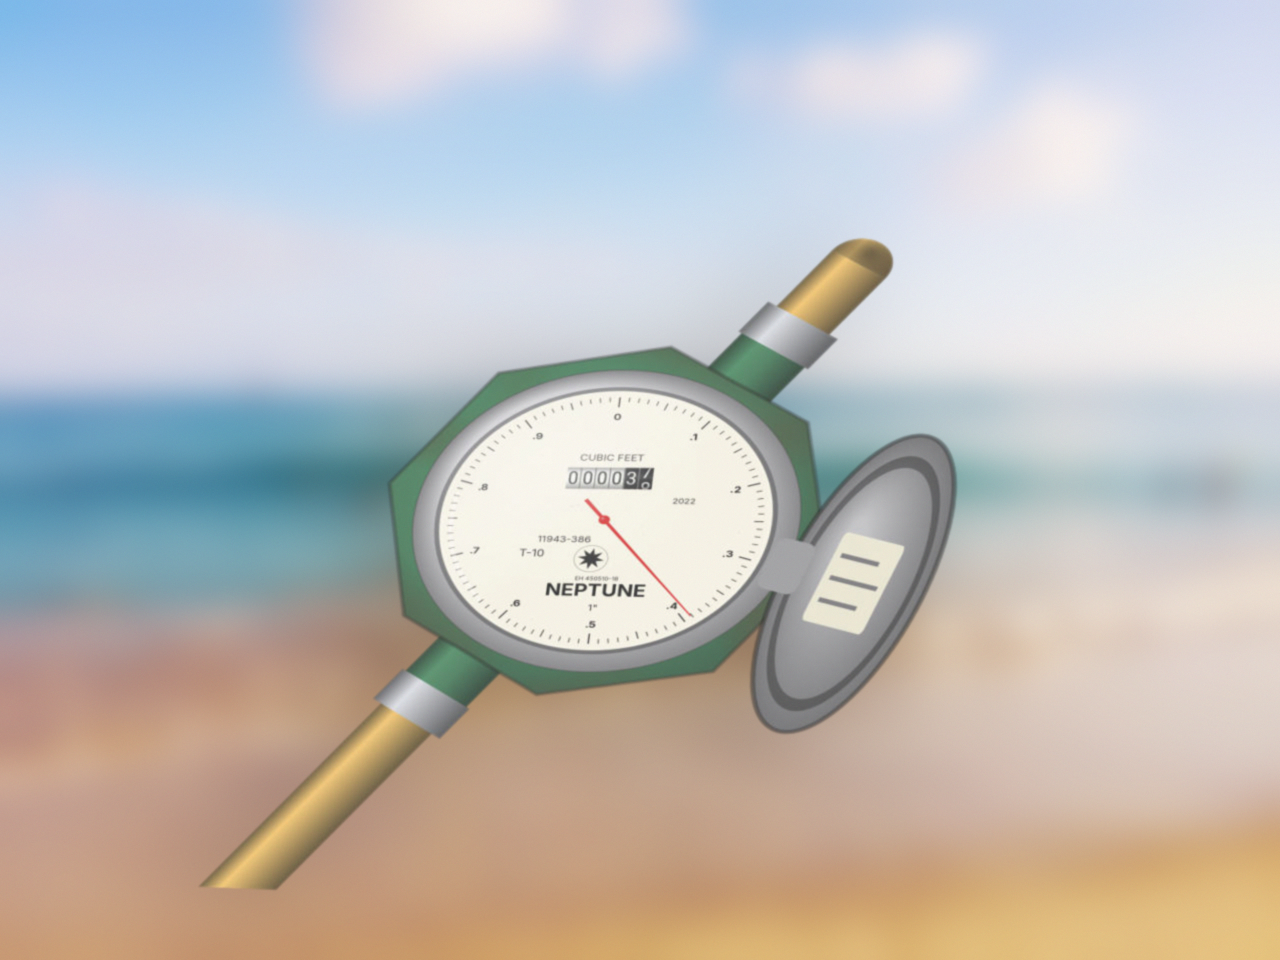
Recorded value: 37.39 ft³
